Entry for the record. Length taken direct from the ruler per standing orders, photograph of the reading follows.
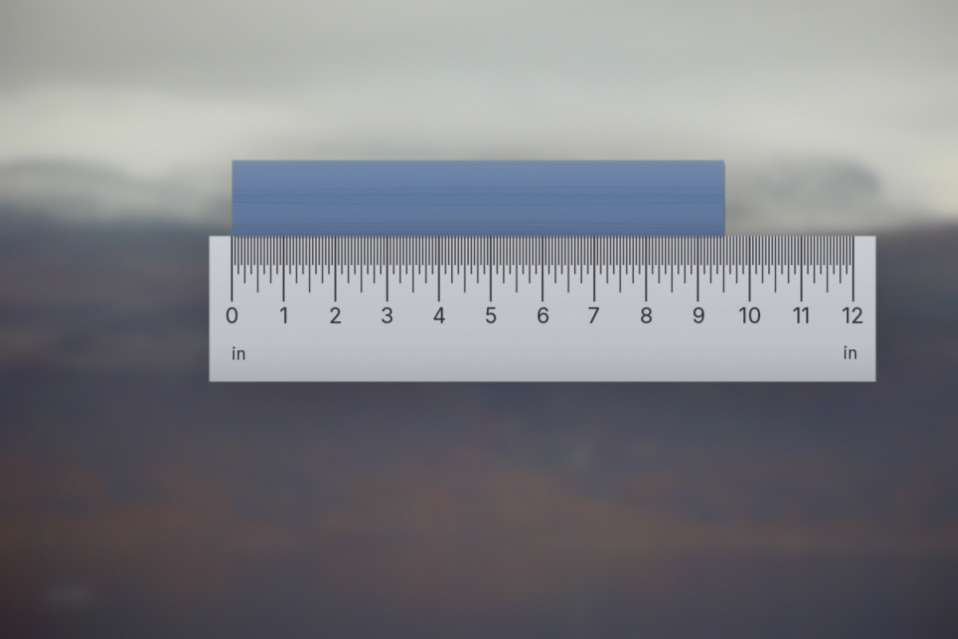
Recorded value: 9.5 in
